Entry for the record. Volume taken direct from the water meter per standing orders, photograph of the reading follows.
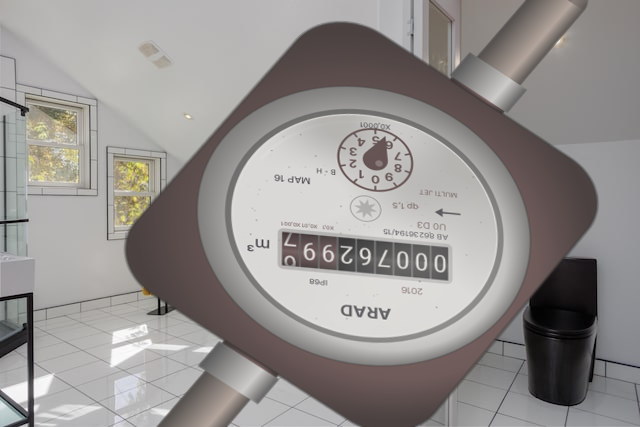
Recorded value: 762.9965 m³
